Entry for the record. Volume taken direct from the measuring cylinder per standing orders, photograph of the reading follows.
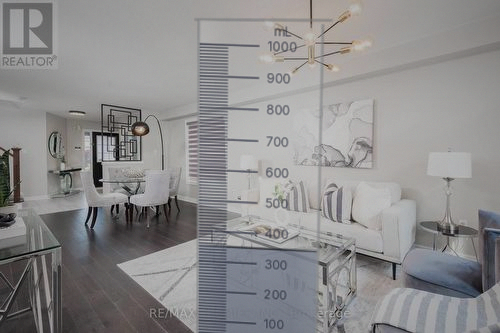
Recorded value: 350 mL
